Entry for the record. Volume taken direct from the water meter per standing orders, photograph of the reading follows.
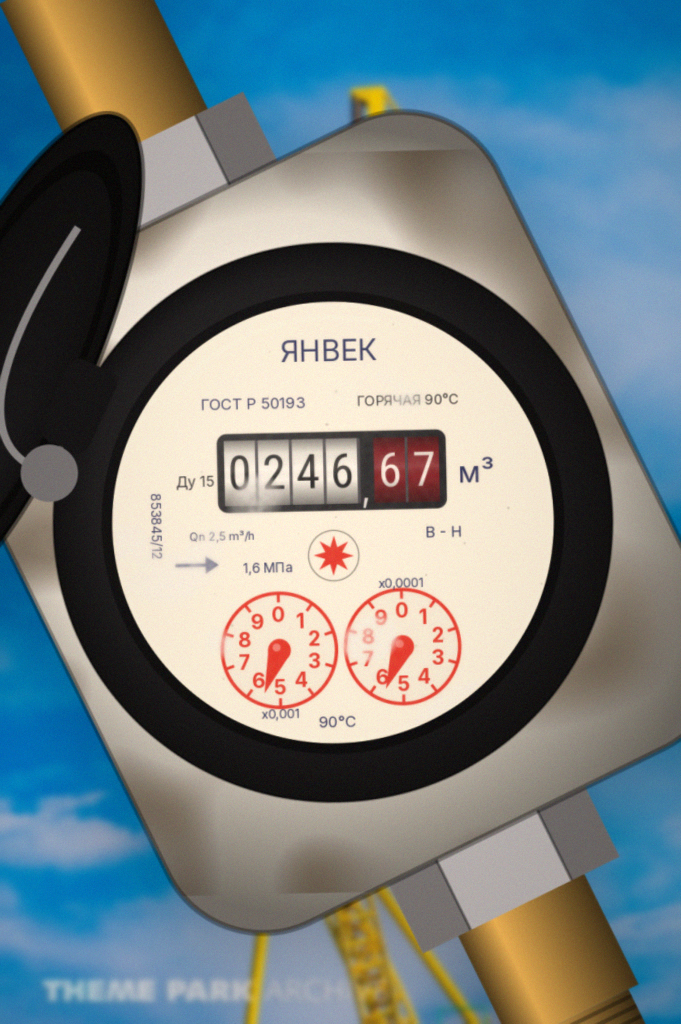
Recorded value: 246.6755 m³
